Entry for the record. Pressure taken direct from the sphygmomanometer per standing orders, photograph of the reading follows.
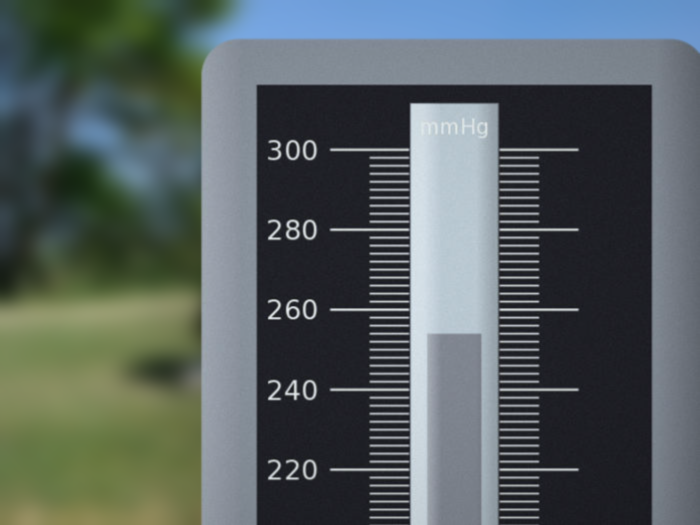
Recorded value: 254 mmHg
